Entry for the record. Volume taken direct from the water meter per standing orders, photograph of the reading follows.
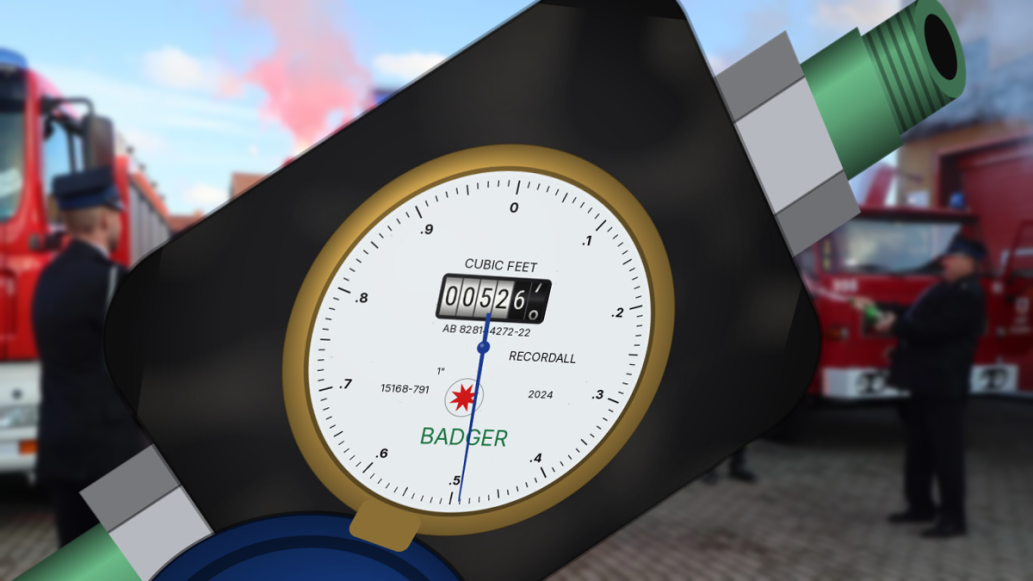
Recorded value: 5267.49 ft³
